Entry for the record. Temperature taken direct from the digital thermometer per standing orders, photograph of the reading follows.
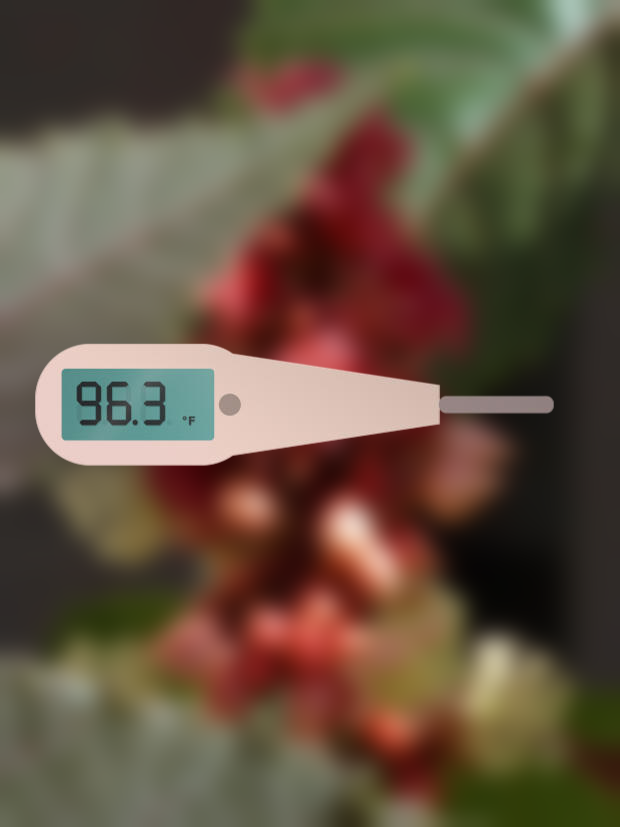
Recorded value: 96.3 °F
